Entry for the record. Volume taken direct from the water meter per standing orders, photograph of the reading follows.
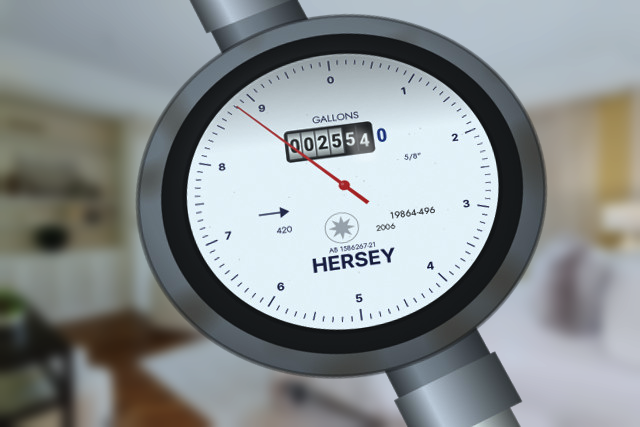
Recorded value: 25538.8 gal
